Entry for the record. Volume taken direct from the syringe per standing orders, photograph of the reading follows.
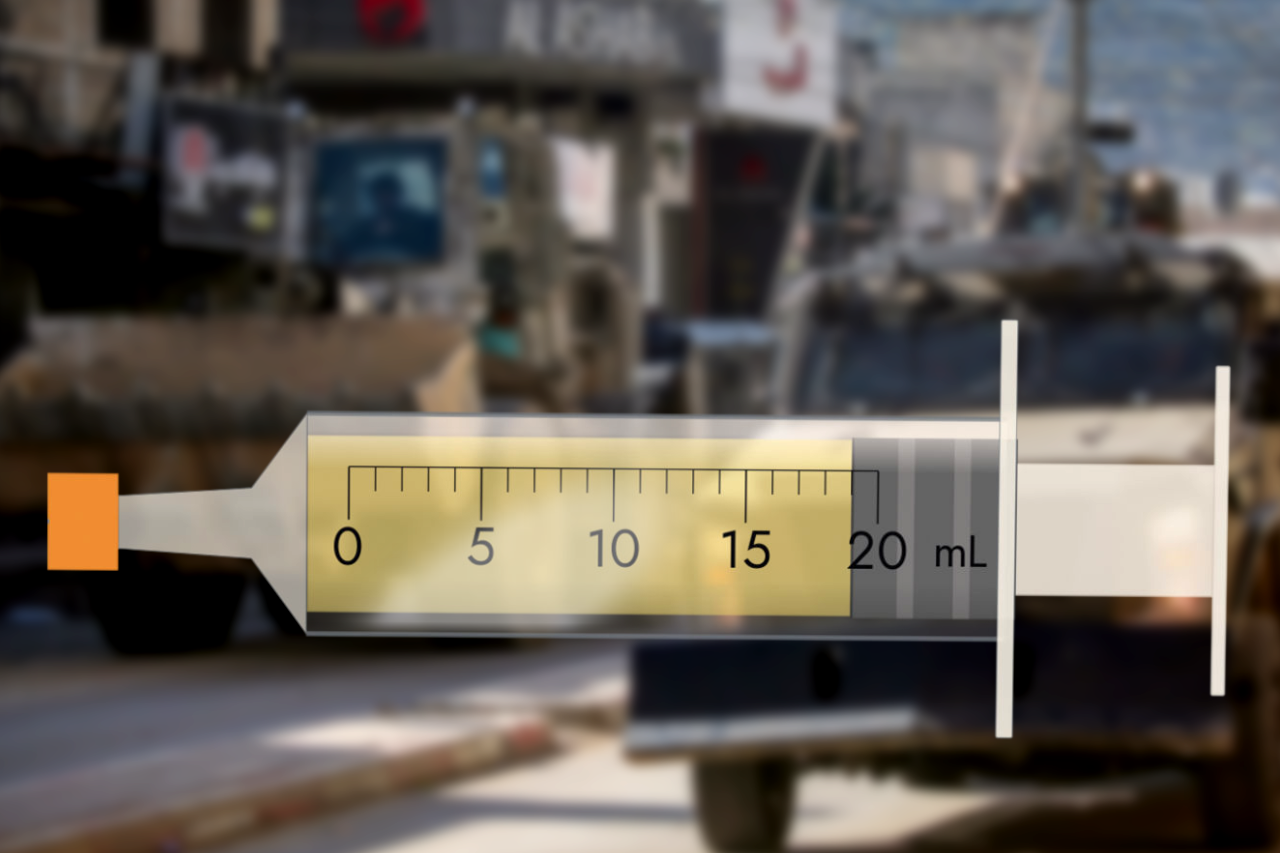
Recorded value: 19 mL
